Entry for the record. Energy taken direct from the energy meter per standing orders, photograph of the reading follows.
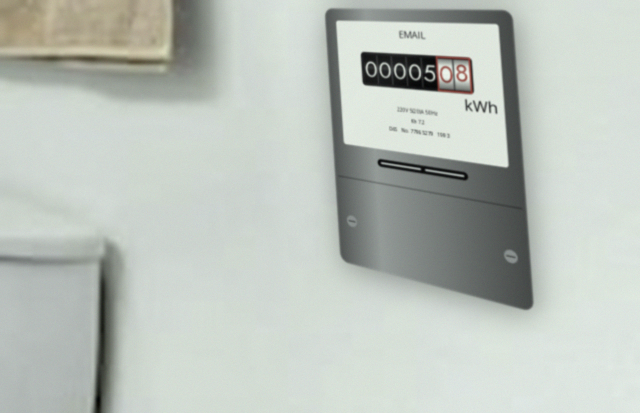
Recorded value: 5.08 kWh
